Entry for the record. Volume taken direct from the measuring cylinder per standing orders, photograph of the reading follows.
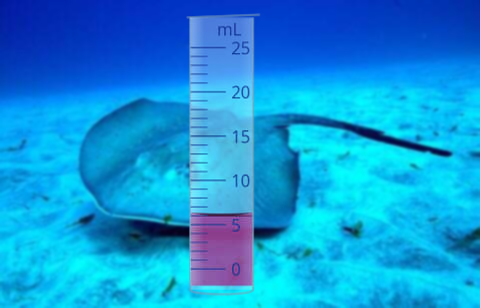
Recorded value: 6 mL
